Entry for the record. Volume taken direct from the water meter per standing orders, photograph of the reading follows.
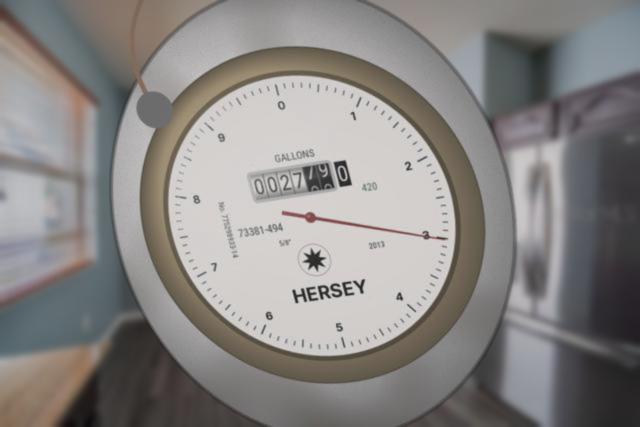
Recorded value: 27793.0 gal
